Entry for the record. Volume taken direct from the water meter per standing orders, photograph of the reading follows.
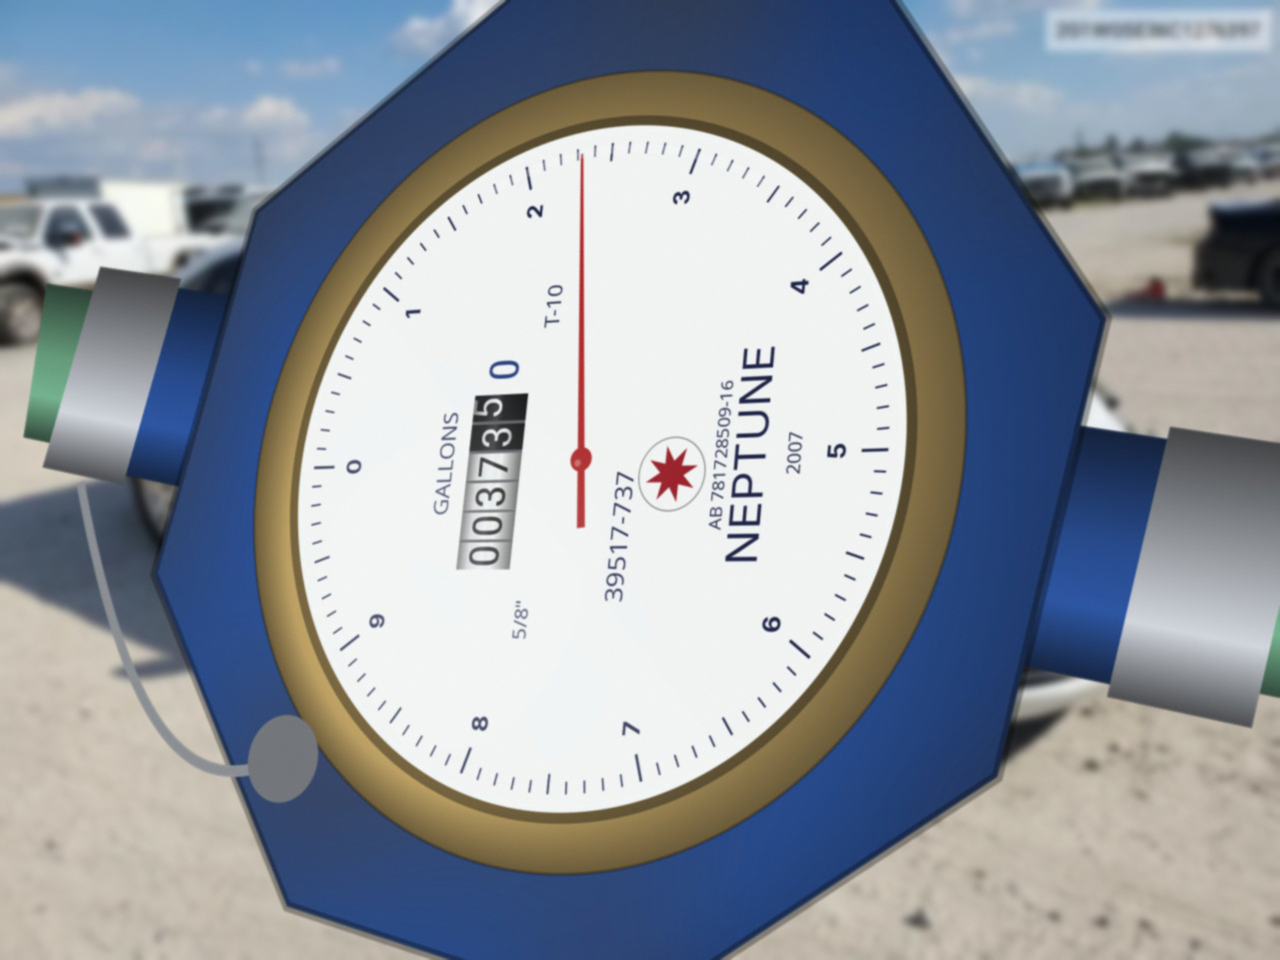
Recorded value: 37352.3 gal
